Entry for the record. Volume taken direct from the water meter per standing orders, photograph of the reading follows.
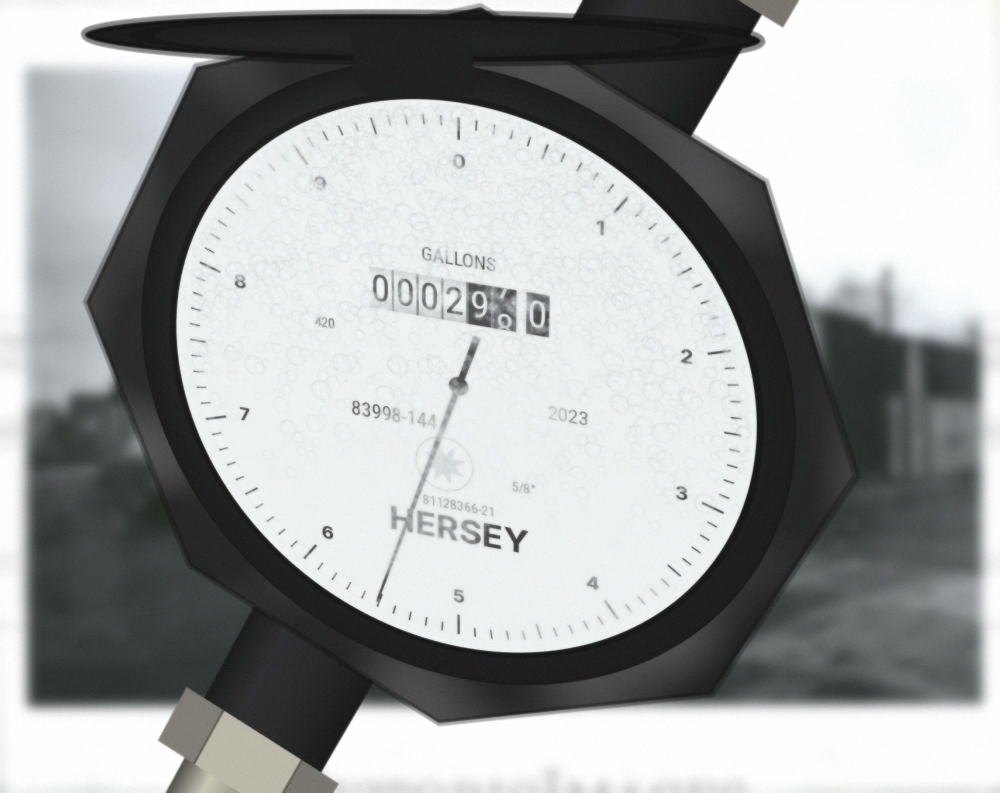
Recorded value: 2975.5 gal
